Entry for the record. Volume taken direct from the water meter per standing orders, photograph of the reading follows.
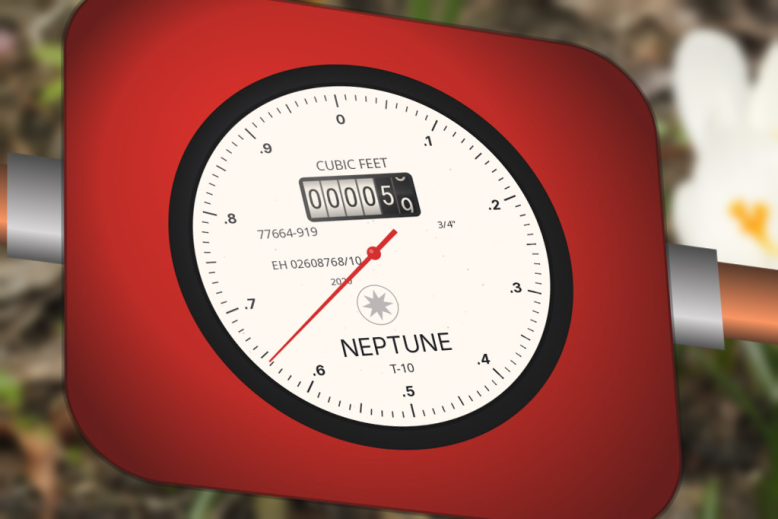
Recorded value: 58.64 ft³
